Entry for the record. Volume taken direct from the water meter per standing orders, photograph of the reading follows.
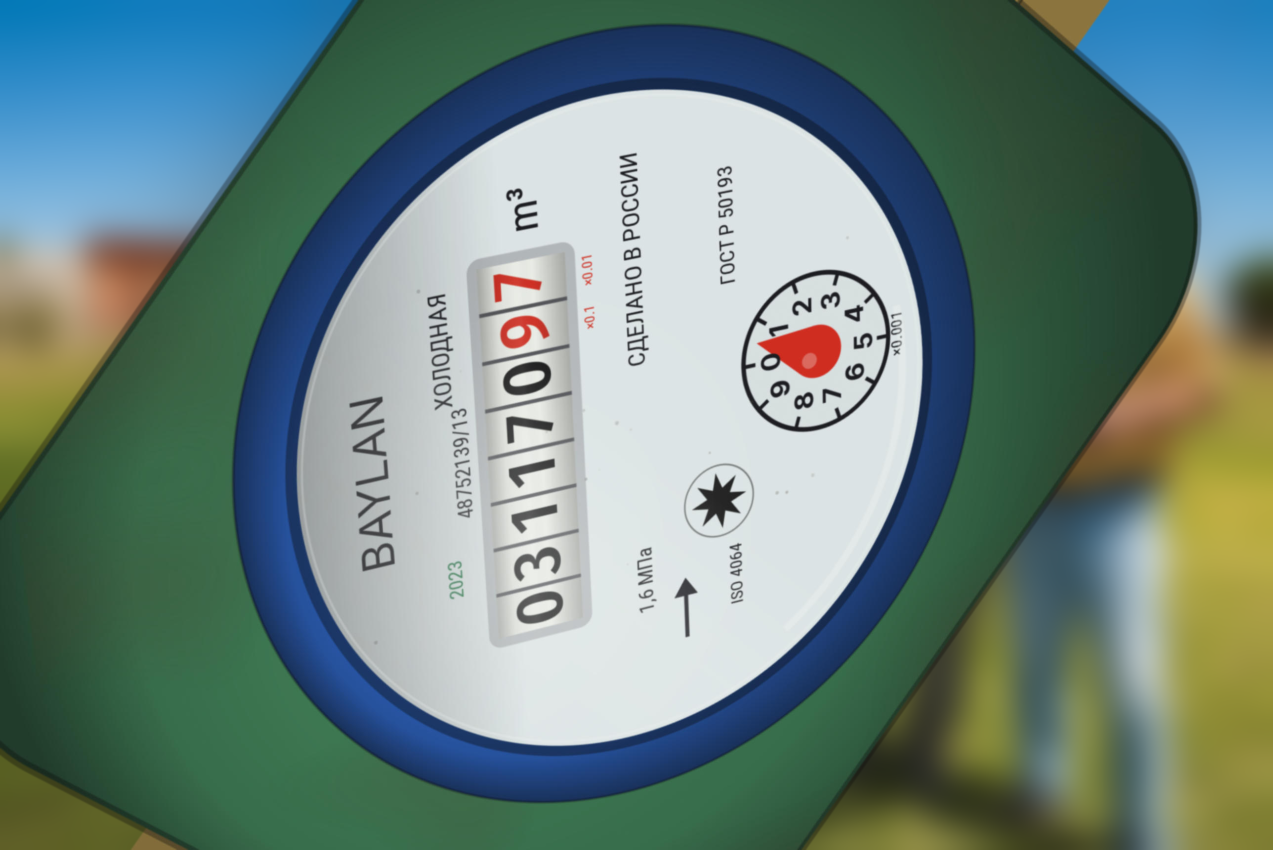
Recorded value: 31170.970 m³
